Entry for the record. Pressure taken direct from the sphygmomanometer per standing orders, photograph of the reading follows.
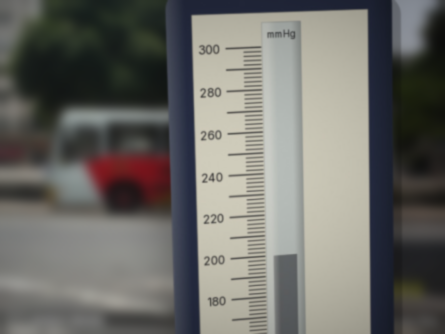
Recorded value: 200 mmHg
